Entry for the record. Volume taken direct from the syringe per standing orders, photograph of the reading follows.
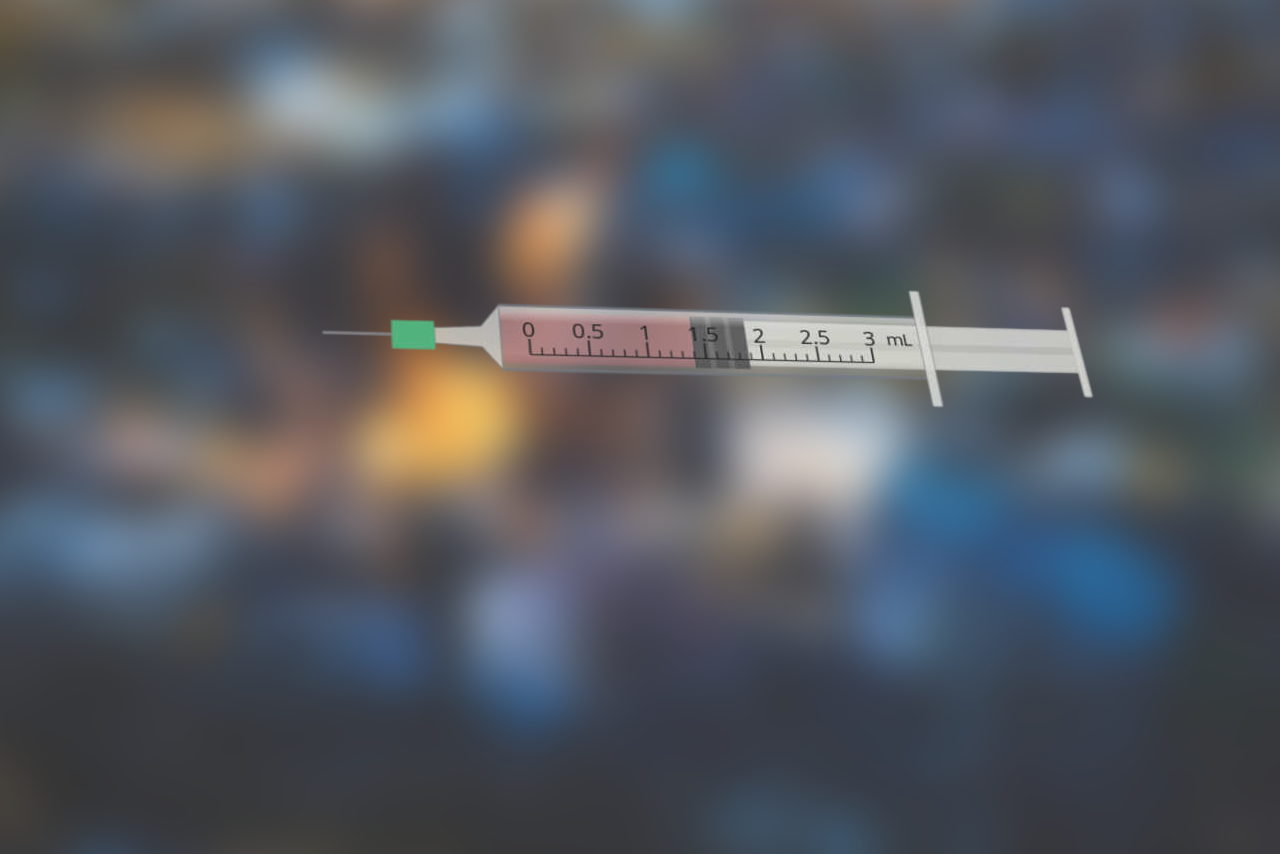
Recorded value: 1.4 mL
